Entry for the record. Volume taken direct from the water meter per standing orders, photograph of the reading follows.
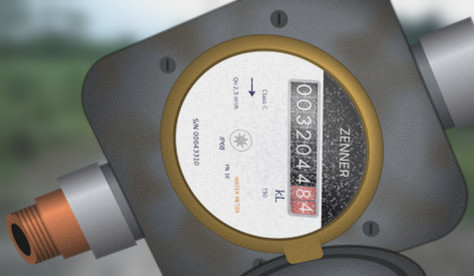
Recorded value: 32044.84 kL
